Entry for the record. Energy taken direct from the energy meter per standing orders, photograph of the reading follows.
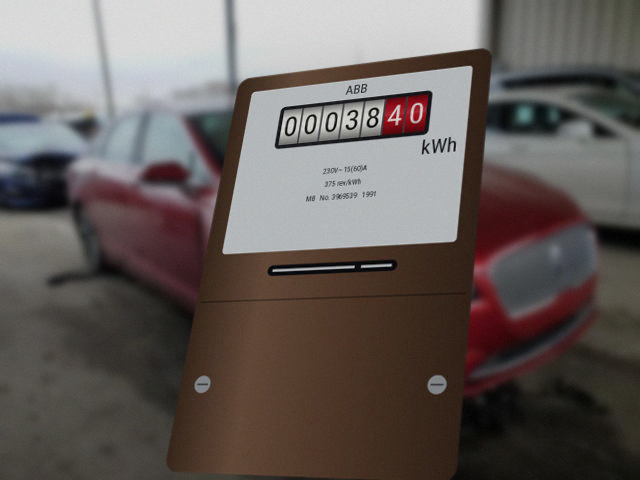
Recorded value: 38.40 kWh
